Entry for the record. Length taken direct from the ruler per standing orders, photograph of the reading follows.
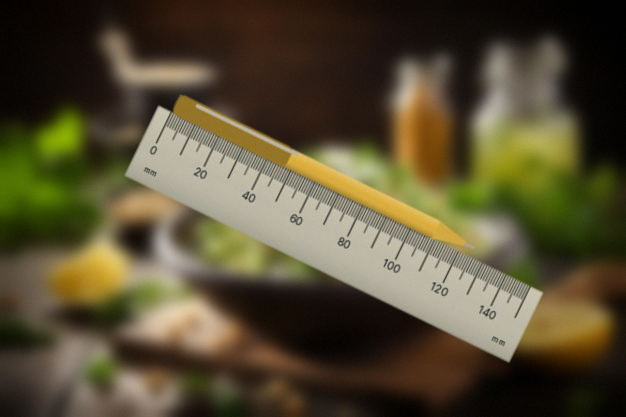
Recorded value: 125 mm
